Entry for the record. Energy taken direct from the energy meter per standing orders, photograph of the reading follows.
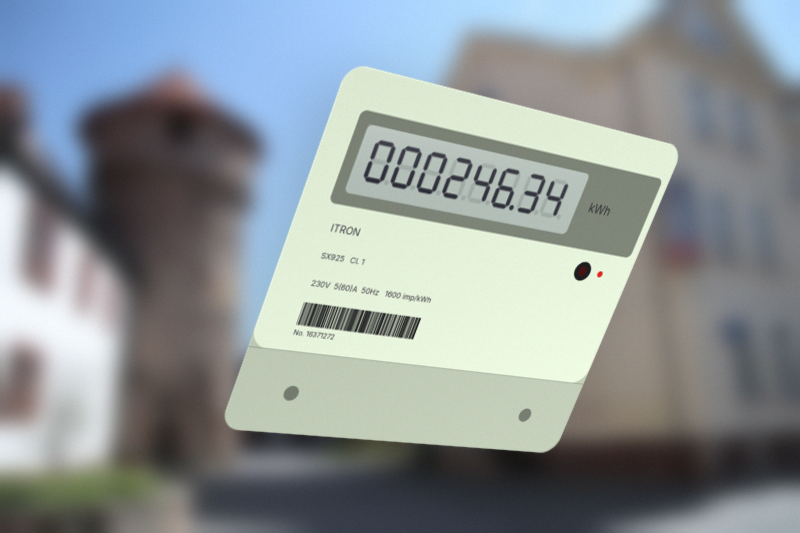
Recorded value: 246.34 kWh
